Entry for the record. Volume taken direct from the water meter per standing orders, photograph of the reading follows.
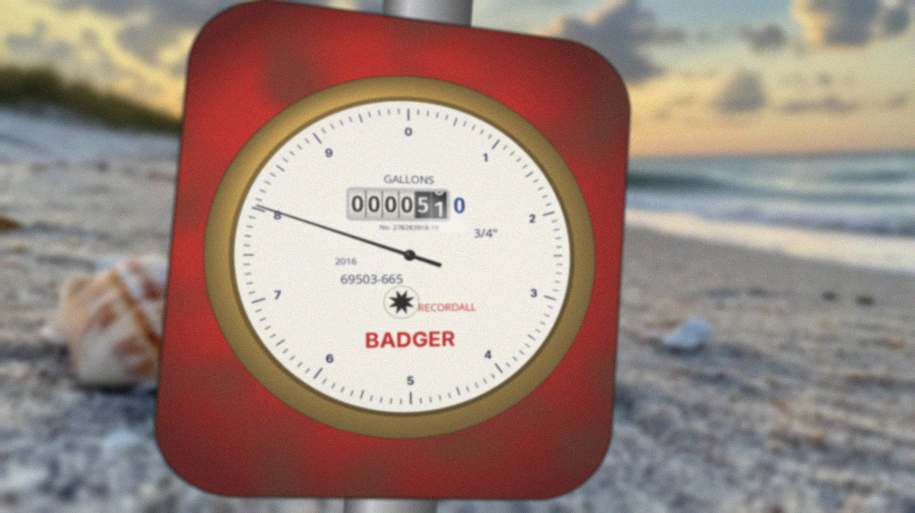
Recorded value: 508.0 gal
